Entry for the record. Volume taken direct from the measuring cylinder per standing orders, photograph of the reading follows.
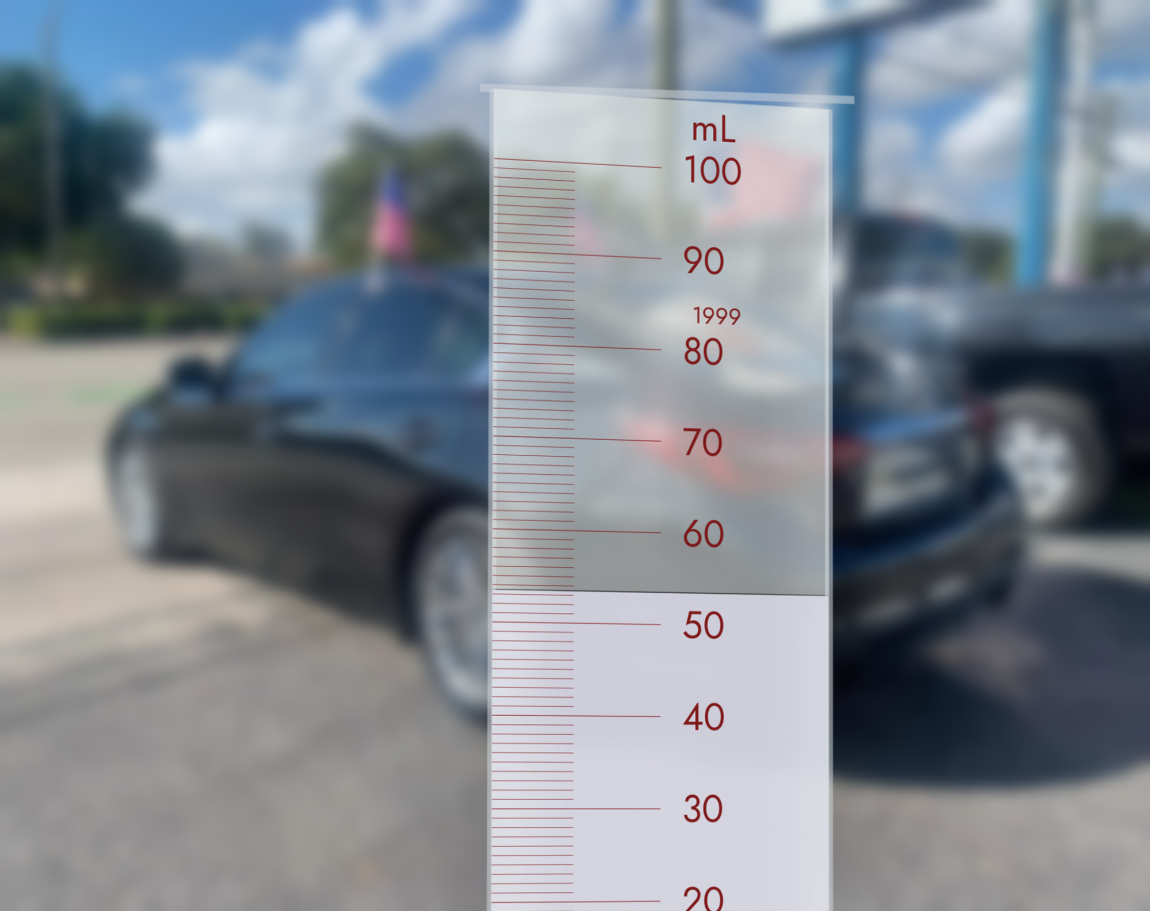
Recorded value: 53.5 mL
